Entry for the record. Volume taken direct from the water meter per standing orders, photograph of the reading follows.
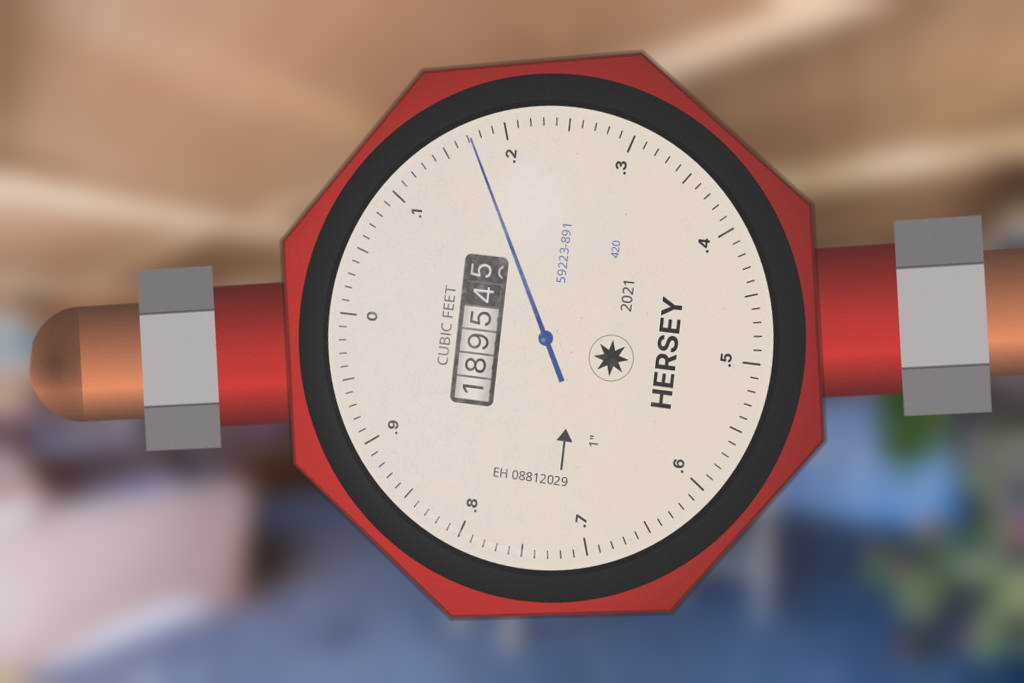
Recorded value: 189545.17 ft³
